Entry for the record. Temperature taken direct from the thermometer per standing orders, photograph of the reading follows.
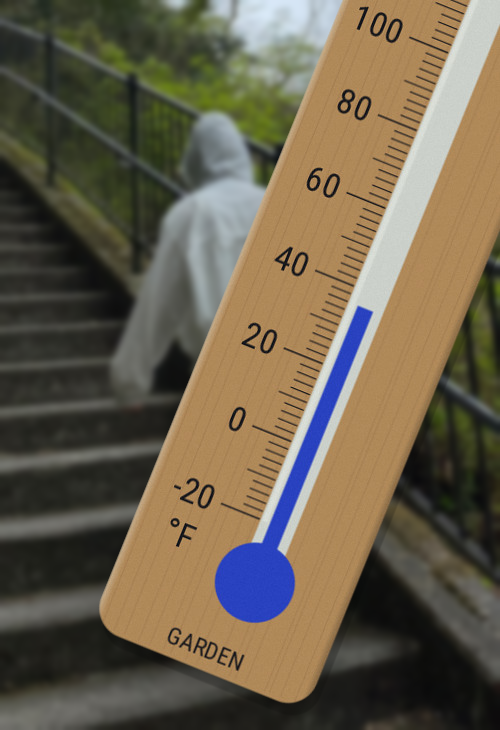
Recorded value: 36 °F
